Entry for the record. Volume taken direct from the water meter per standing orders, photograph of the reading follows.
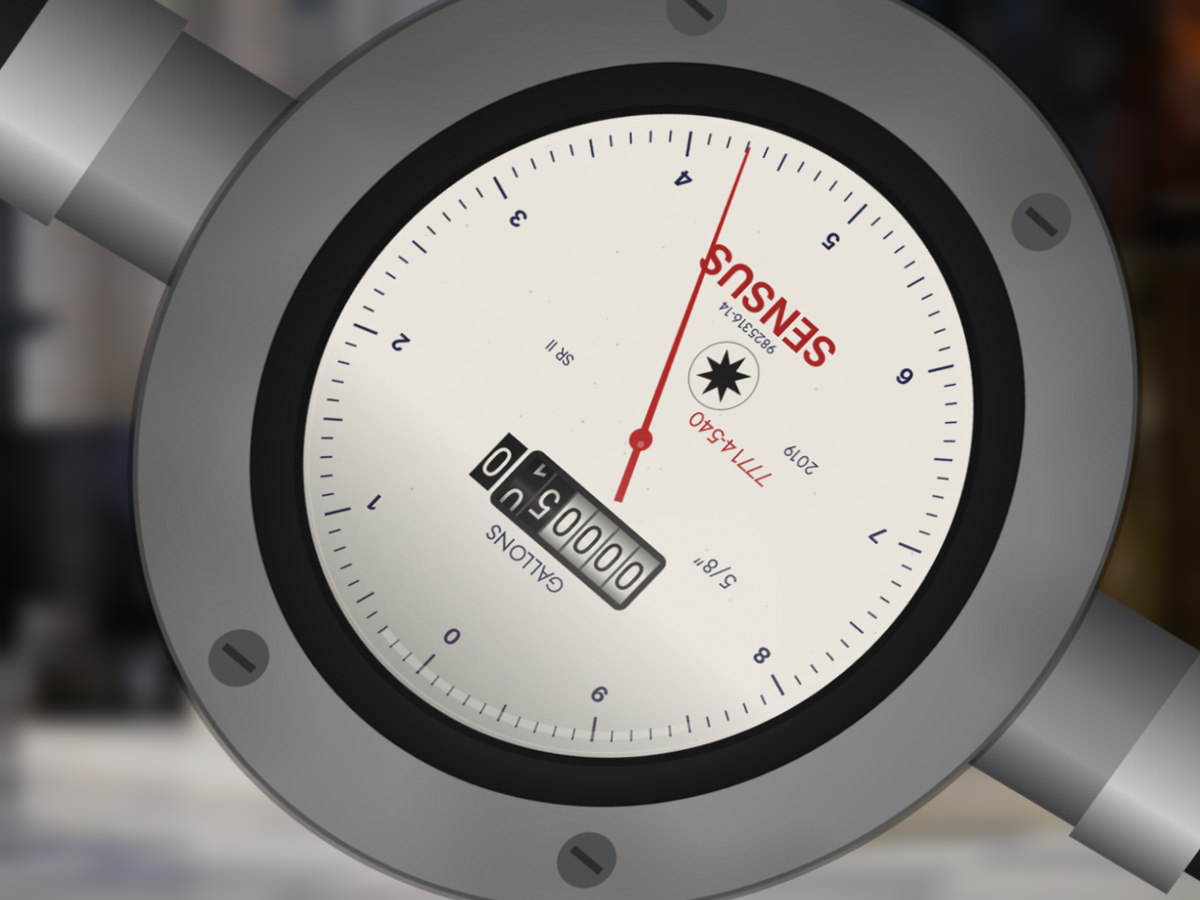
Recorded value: 504.3 gal
